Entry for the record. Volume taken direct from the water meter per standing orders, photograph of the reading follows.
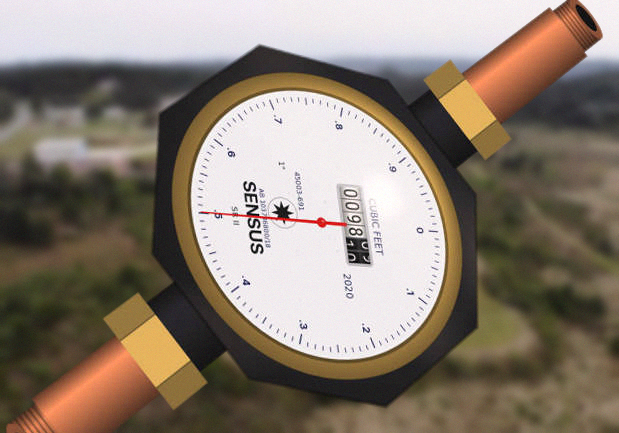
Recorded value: 9809.50 ft³
